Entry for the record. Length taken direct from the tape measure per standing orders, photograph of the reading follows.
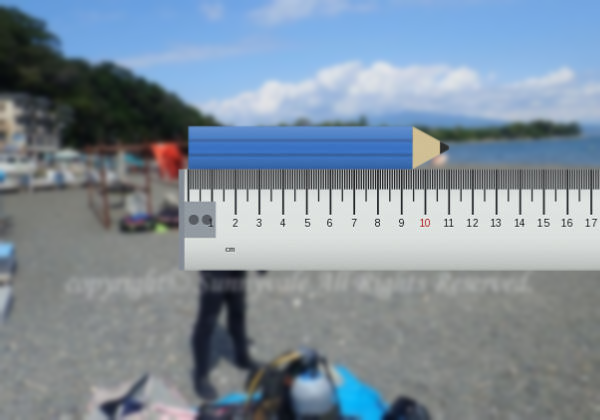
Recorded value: 11 cm
